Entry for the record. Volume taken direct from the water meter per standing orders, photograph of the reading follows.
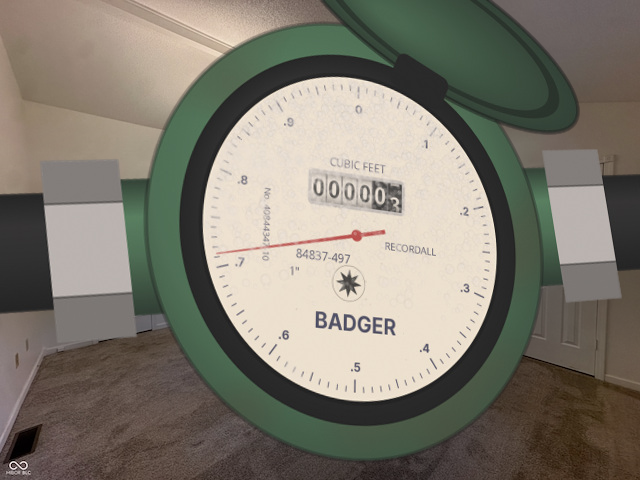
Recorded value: 2.71 ft³
